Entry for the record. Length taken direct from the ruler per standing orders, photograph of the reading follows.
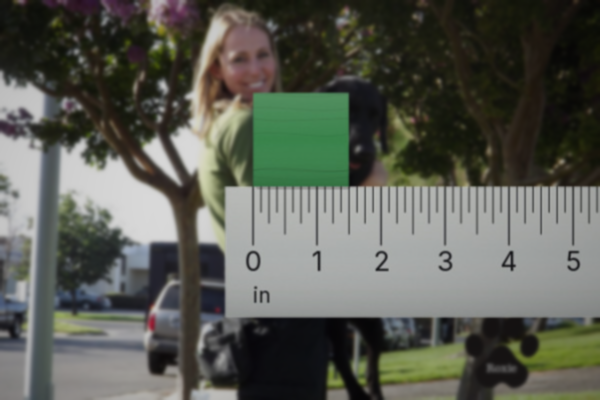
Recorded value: 1.5 in
